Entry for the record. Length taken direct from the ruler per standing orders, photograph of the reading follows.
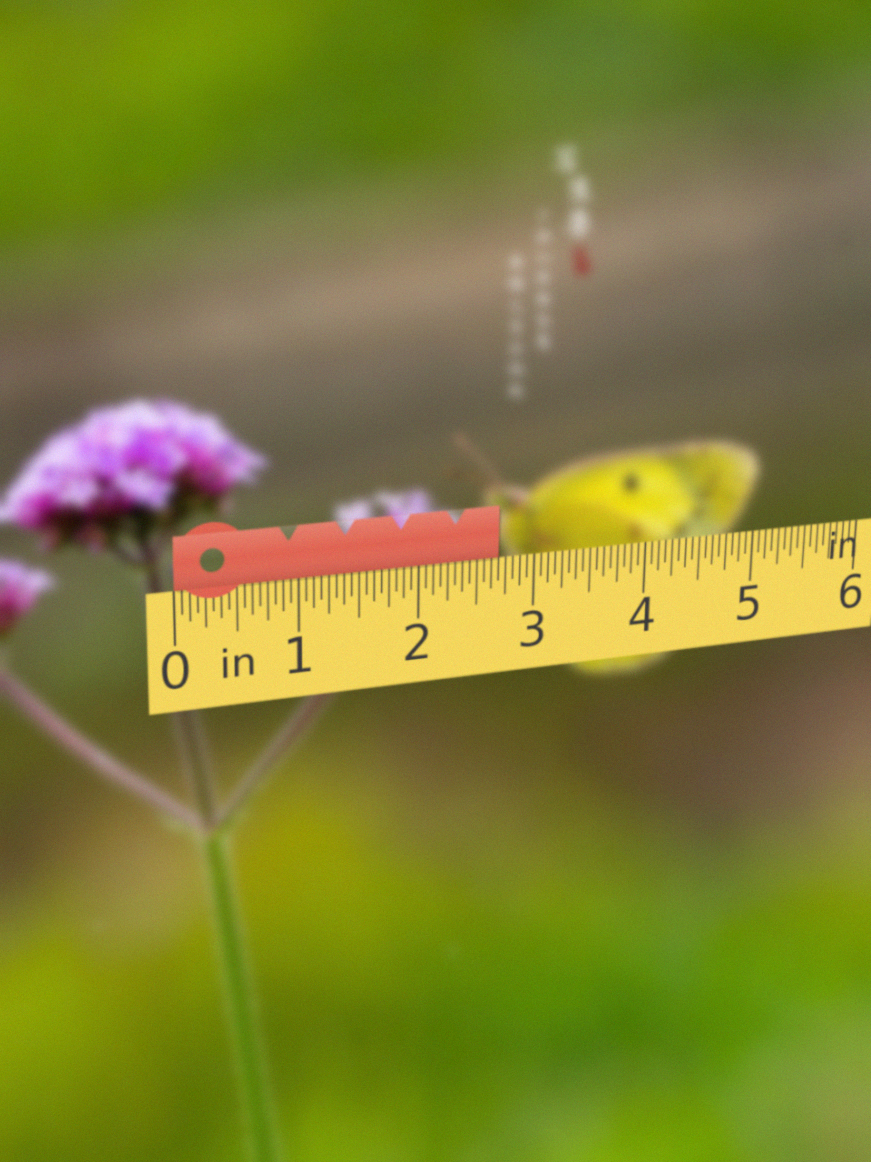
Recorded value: 2.6875 in
